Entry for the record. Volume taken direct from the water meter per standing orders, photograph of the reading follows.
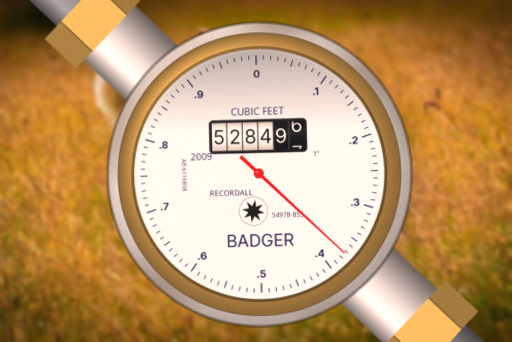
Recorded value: 528496.37 ft³
